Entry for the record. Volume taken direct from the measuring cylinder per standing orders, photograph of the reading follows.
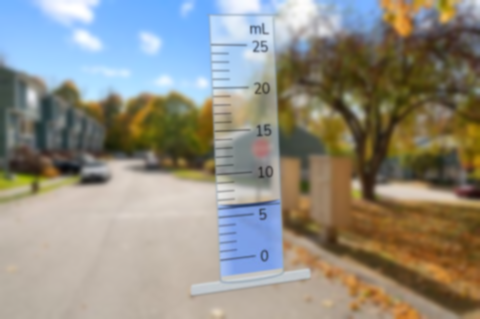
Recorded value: 6 mL
